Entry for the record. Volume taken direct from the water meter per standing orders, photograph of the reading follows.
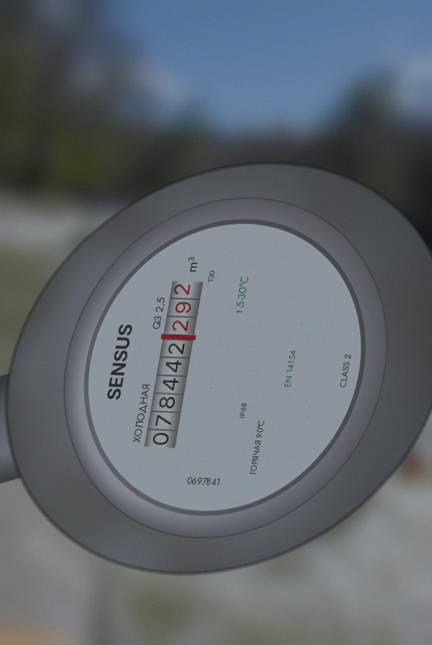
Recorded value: 78442.292 m³
